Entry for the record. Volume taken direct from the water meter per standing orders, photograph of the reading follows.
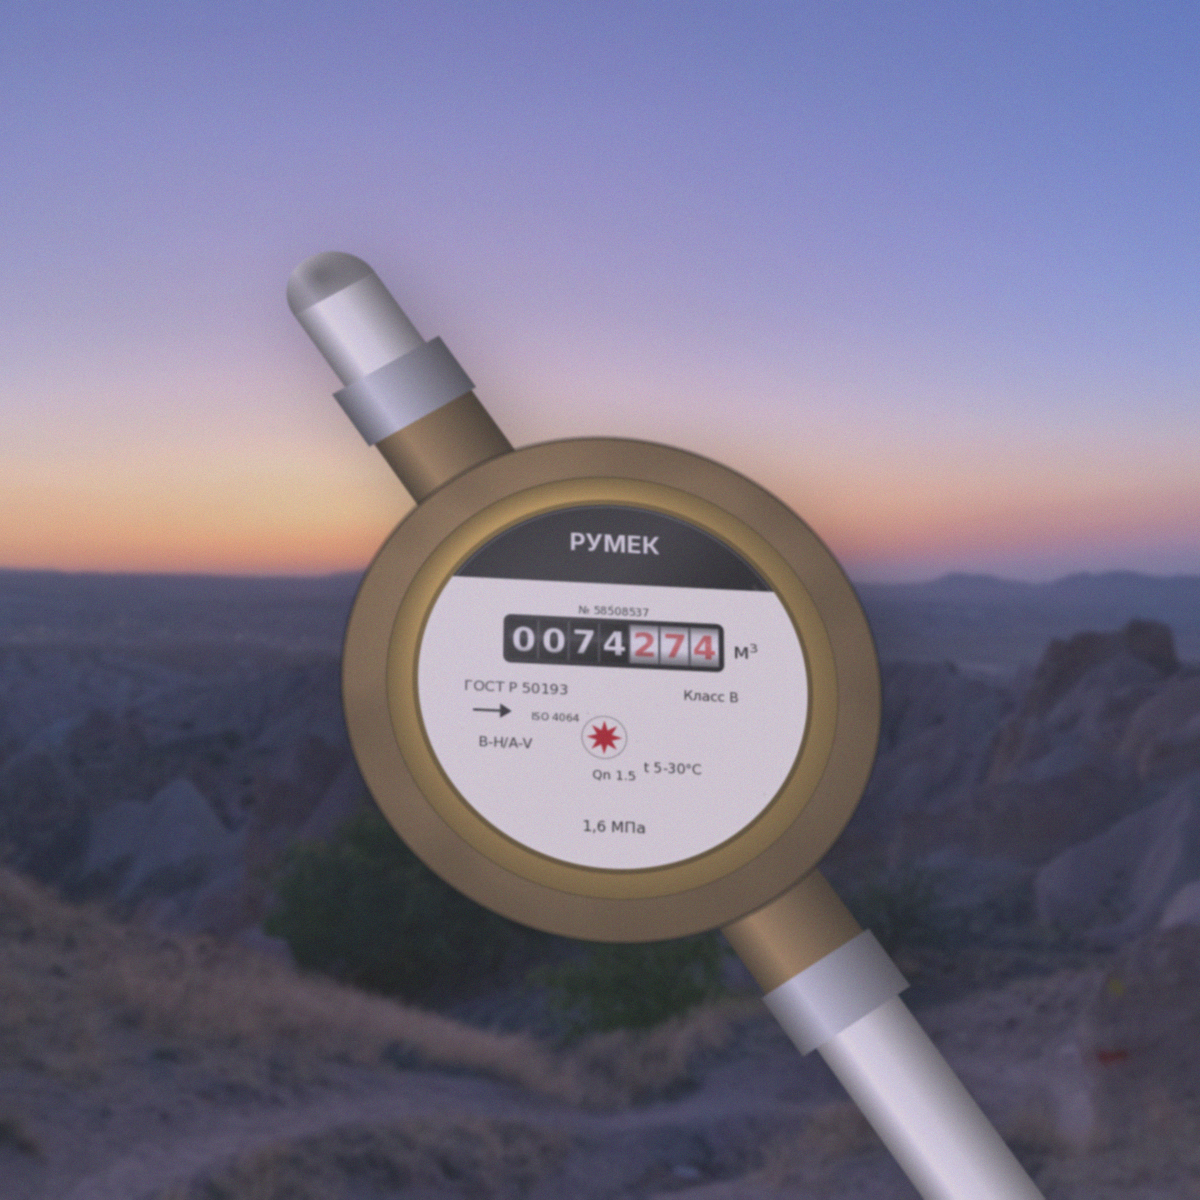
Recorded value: 74.274 m³
